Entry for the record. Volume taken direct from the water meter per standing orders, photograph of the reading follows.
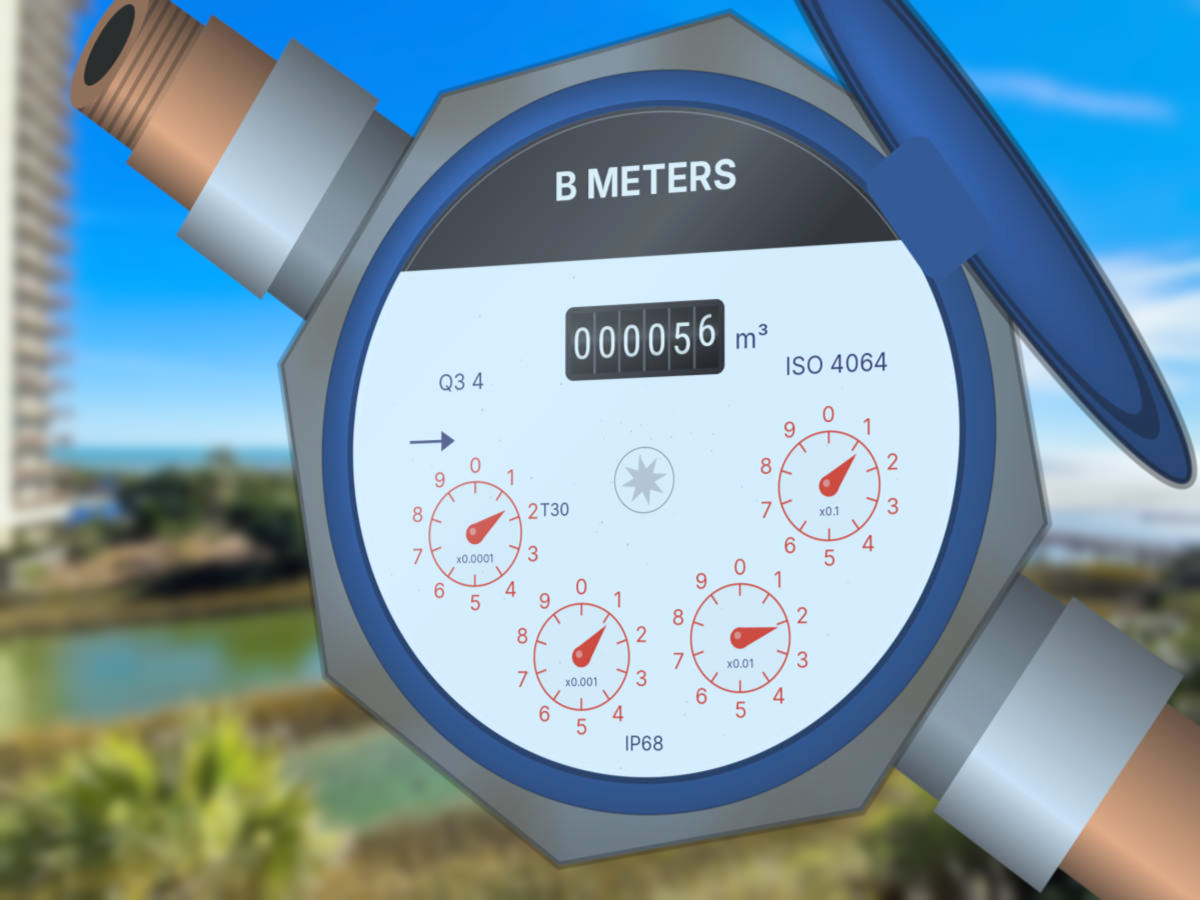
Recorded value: 56.1211 m³
